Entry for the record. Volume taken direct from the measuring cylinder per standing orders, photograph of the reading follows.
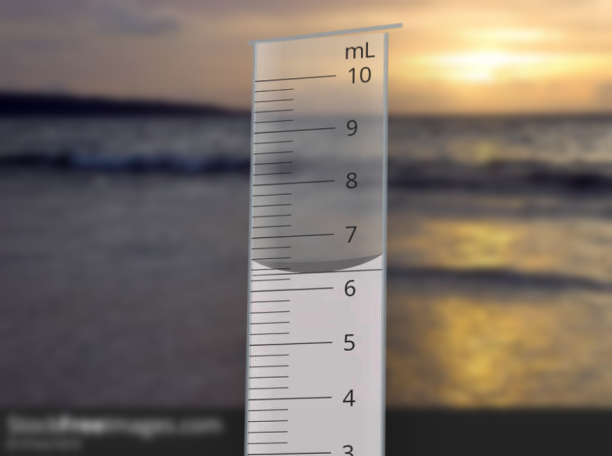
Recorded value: 6.3 mL
